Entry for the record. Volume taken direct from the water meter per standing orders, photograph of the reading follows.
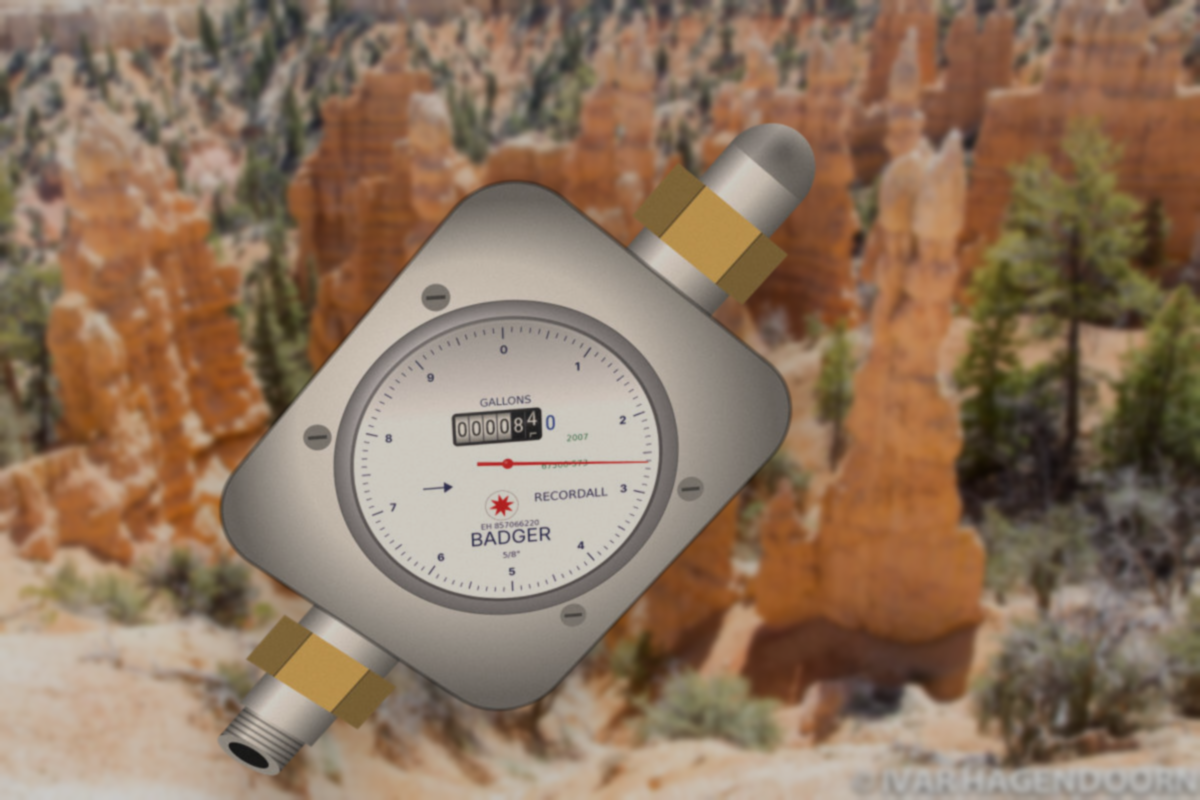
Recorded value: 842.6 gal
